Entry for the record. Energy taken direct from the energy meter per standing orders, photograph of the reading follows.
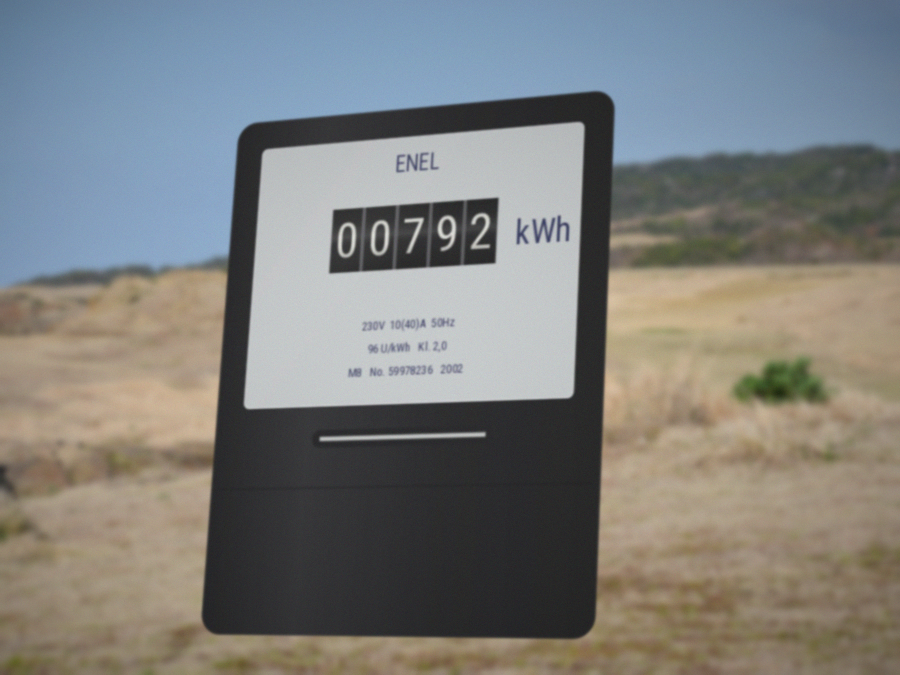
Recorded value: 792 kWh
